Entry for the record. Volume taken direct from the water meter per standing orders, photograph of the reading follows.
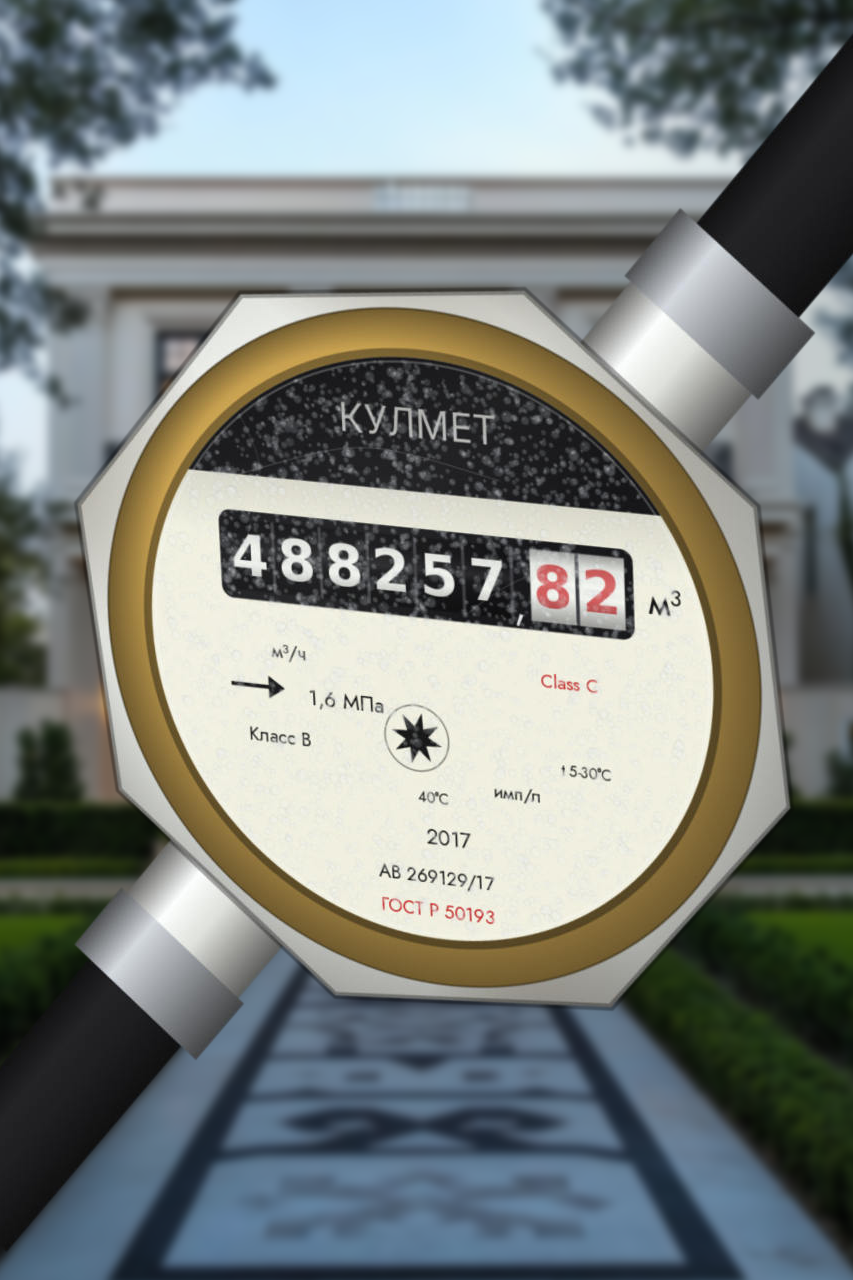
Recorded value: 488257.82 m³
